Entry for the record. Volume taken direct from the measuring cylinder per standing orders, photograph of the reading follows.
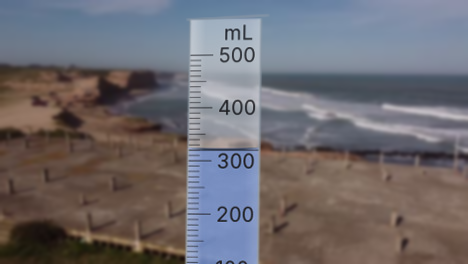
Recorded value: 320 mL
